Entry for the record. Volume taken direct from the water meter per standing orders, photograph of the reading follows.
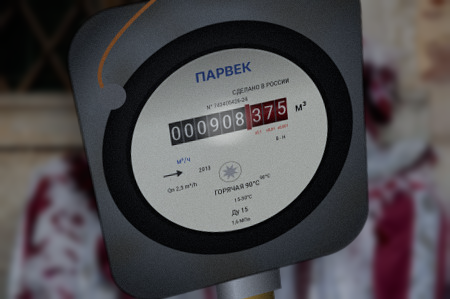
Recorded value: 908.375 m³
